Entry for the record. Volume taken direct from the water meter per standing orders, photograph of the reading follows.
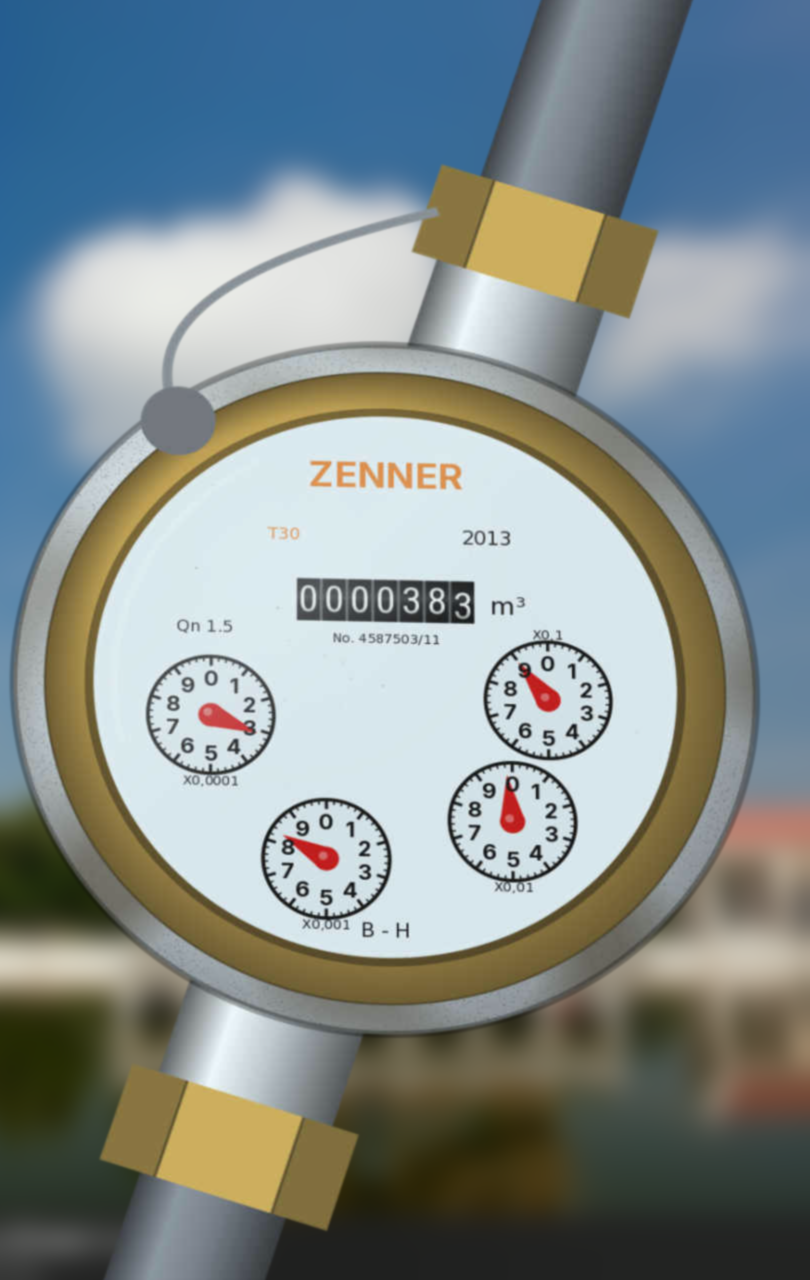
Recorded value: 382.8983 m³
